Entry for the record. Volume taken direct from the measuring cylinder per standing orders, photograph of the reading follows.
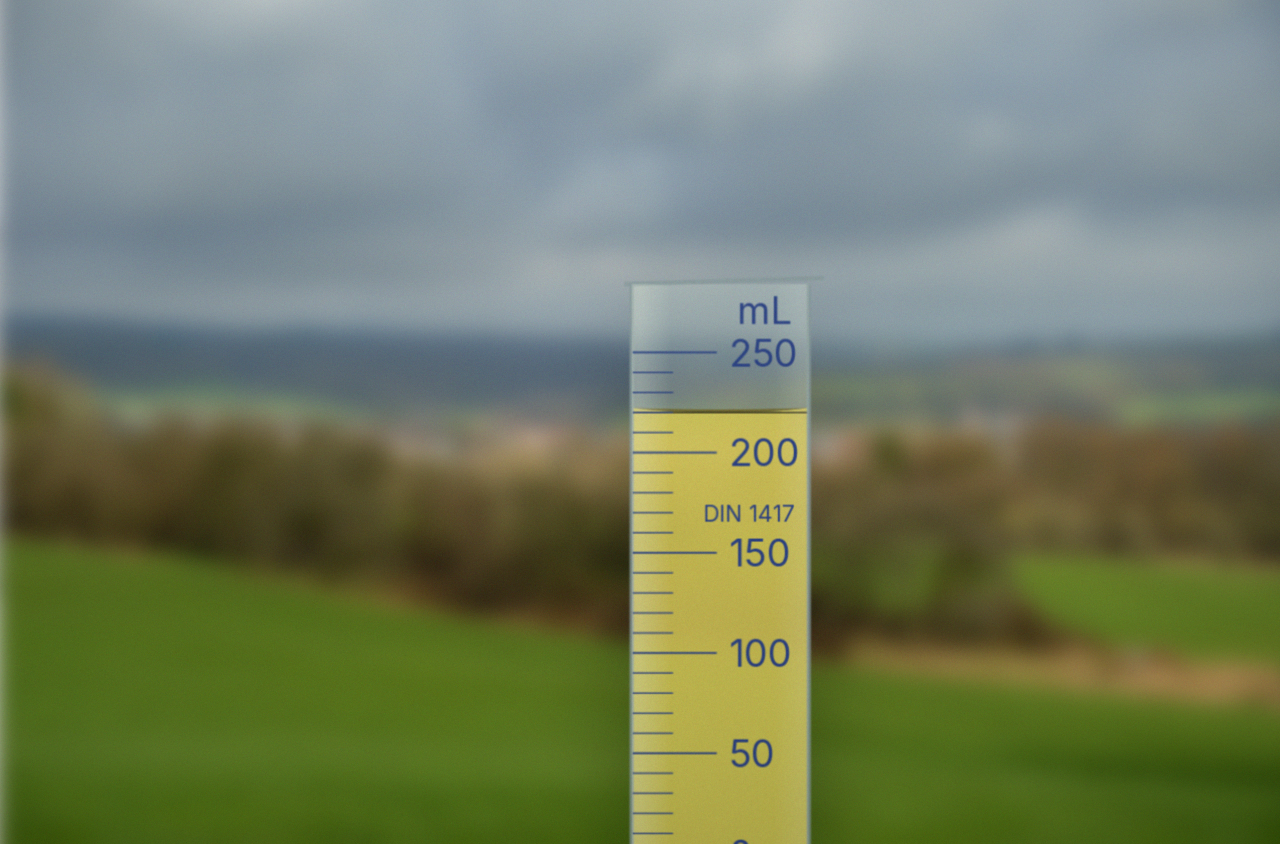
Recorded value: 220 mL
